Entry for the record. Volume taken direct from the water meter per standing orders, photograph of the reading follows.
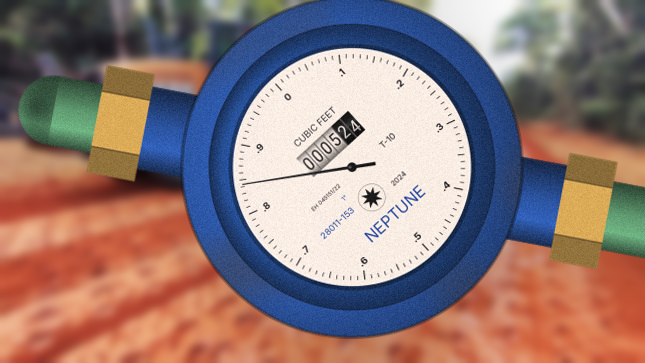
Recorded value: 523.84 ft³
